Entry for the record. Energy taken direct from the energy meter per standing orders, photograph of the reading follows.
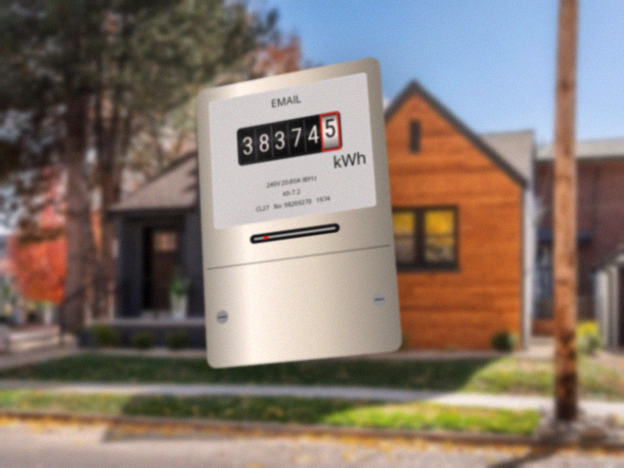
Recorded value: 38374.5 kWh
